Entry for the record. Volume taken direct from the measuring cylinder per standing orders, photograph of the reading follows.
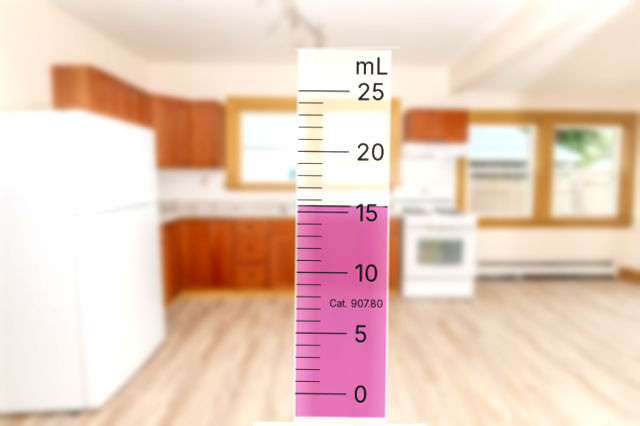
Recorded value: 15.5 mL
